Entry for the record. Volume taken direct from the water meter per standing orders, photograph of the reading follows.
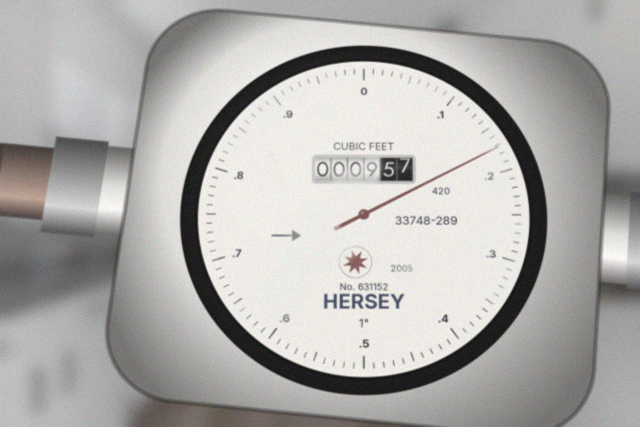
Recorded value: 957.17 ft³
